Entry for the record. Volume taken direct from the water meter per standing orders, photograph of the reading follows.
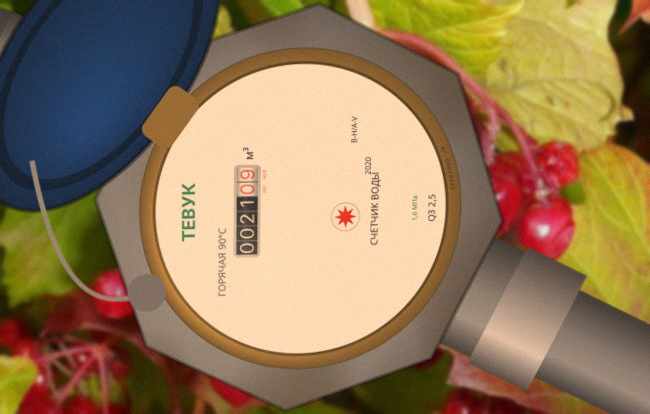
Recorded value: 21.09 m³
